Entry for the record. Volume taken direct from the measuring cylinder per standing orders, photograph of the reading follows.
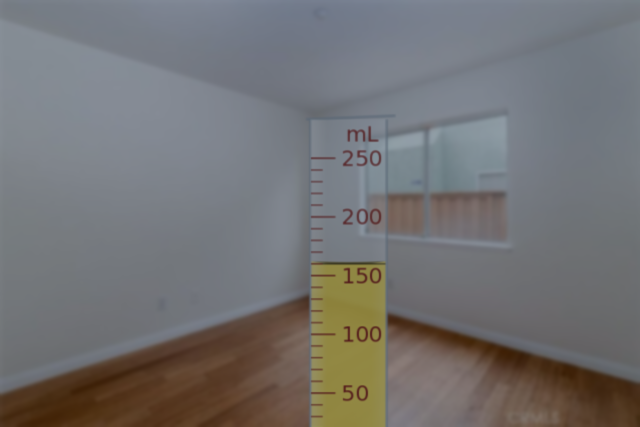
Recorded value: 160 mL
